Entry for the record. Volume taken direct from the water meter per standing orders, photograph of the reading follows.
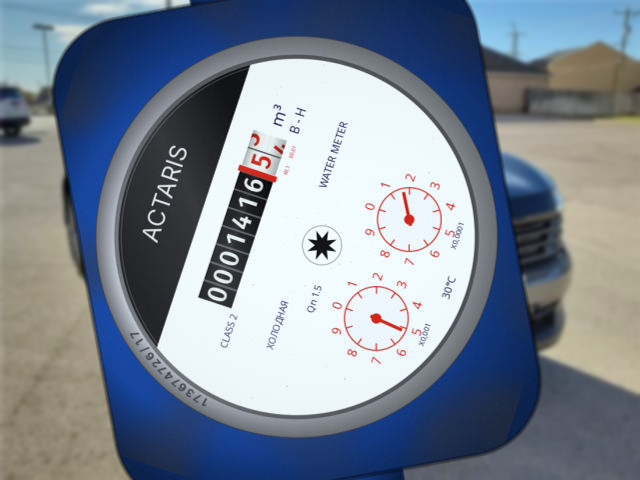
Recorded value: 1416.5351 m³
